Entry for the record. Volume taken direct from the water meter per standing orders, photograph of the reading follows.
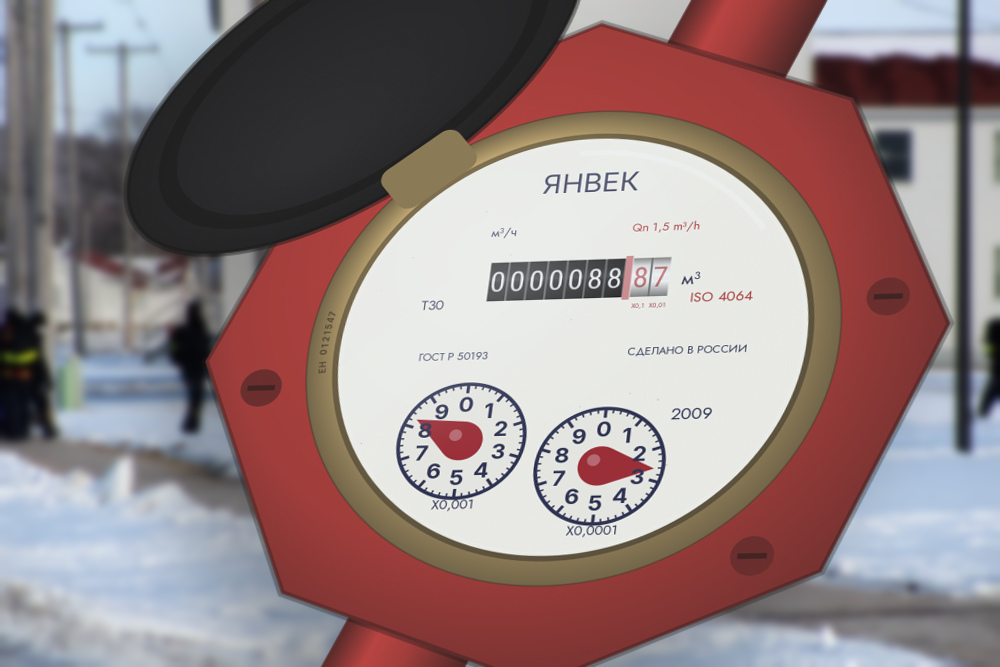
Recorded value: 88.8782 m³
